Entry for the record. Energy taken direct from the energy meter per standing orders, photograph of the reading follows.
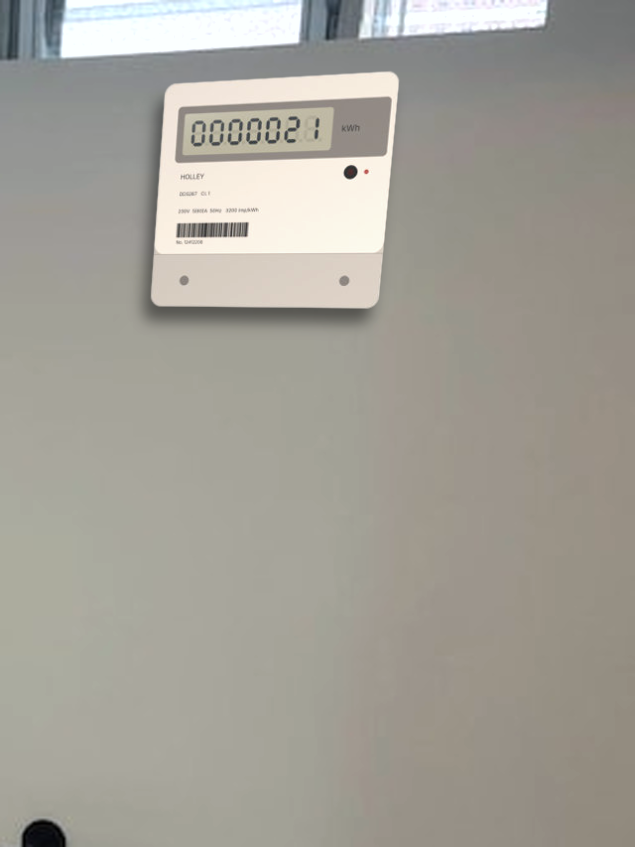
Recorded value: 21 kWh
